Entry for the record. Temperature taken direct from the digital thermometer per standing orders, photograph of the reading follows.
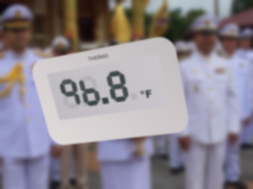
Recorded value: 96.8 °F
